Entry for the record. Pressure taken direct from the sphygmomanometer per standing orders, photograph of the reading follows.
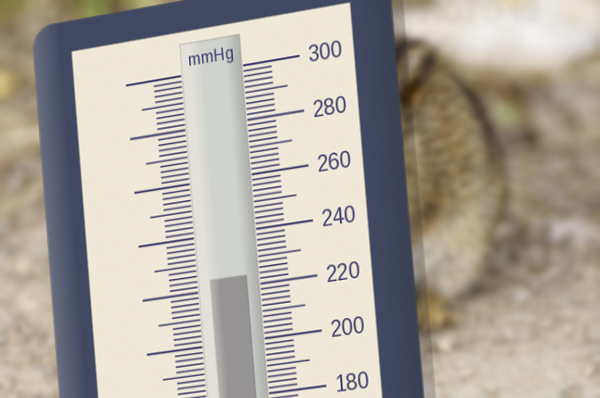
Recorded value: 224 mmHg
